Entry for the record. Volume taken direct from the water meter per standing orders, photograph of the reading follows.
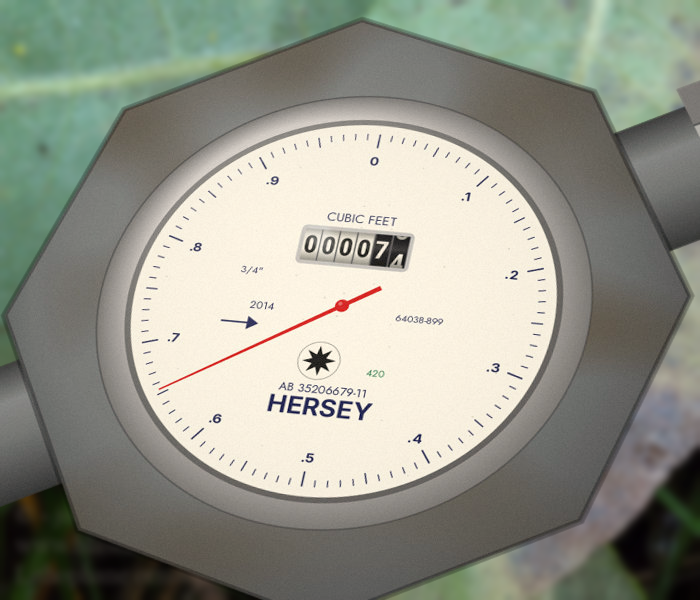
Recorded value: 73.65 ft³
